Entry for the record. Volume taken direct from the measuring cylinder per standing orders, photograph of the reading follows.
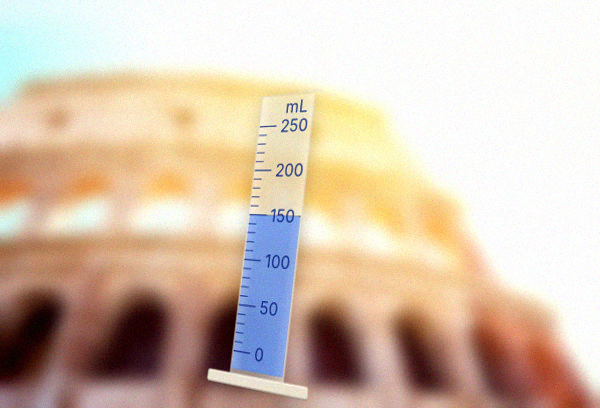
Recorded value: 150 mL
